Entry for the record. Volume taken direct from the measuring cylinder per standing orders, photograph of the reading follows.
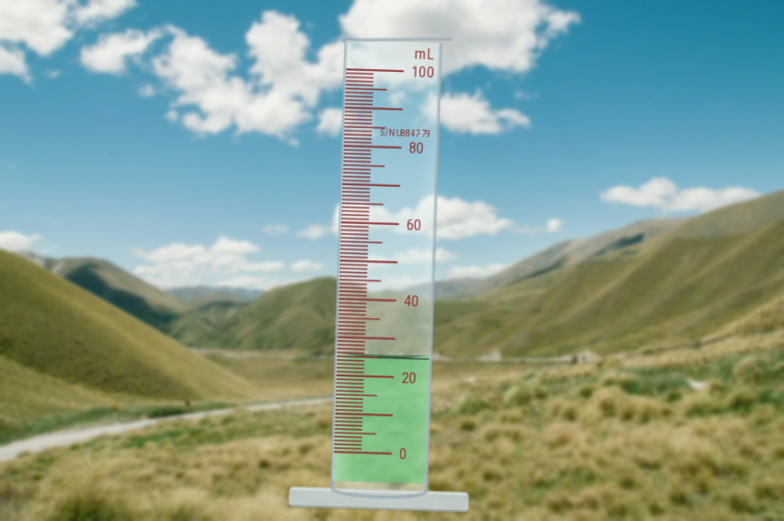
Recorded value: 25 mL
